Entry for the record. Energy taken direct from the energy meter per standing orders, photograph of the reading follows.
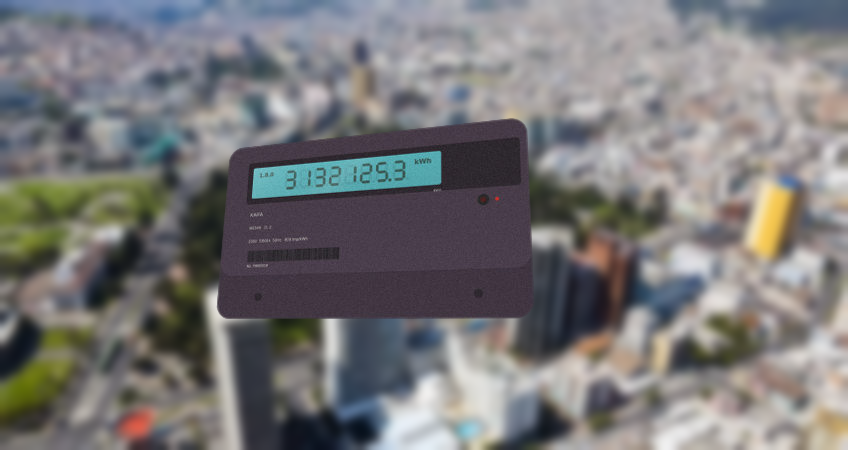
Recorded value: 3132125.3 kWh
